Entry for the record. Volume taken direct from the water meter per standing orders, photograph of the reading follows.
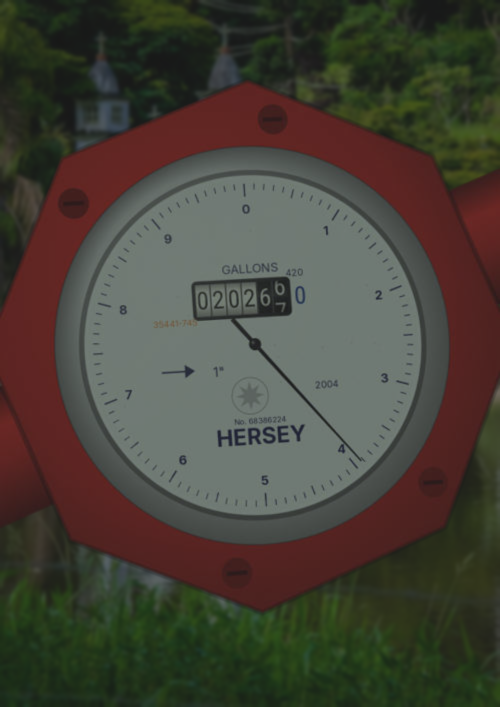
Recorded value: 202663.9 gal
